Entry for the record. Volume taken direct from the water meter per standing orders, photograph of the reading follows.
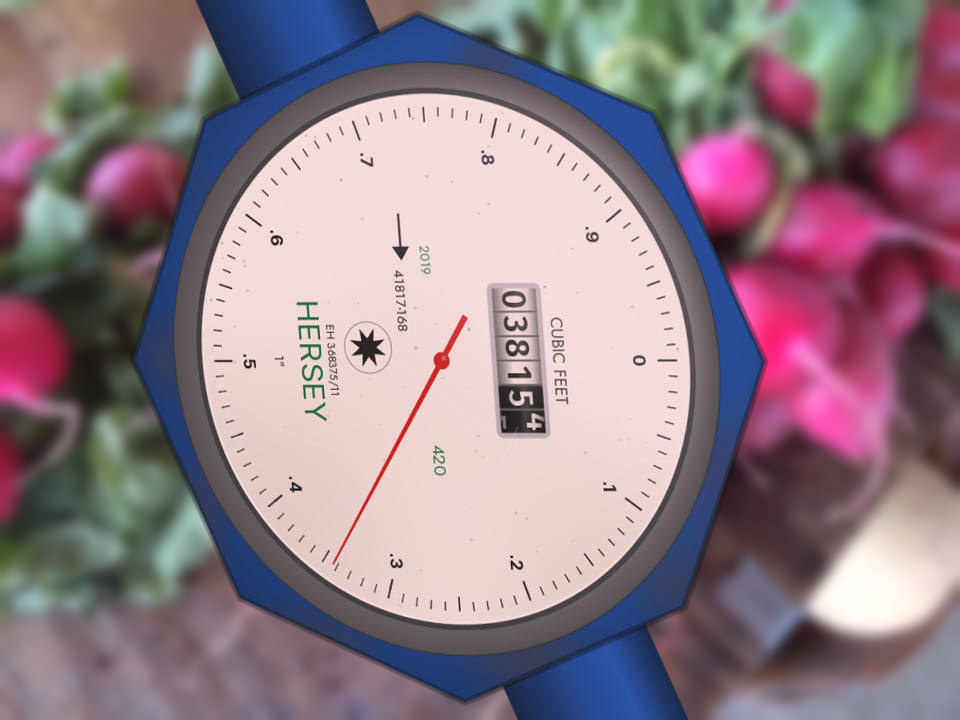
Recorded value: 38154.34 ft³
